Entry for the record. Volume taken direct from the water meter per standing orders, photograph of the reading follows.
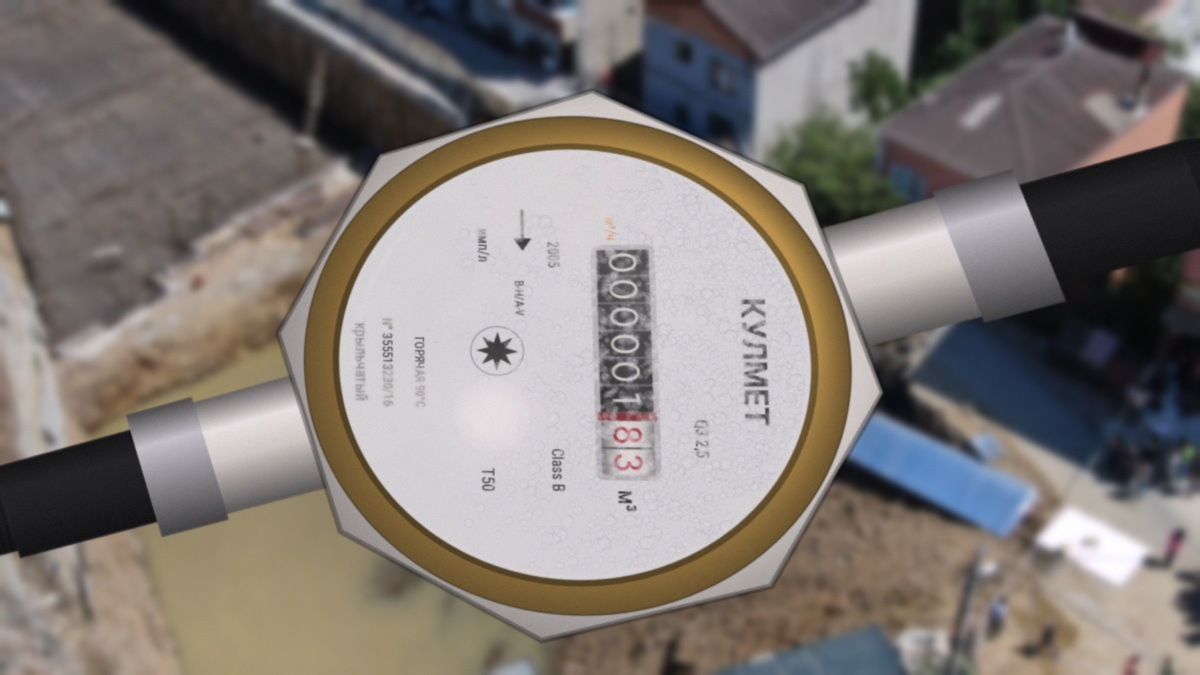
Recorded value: 1.83 m³
